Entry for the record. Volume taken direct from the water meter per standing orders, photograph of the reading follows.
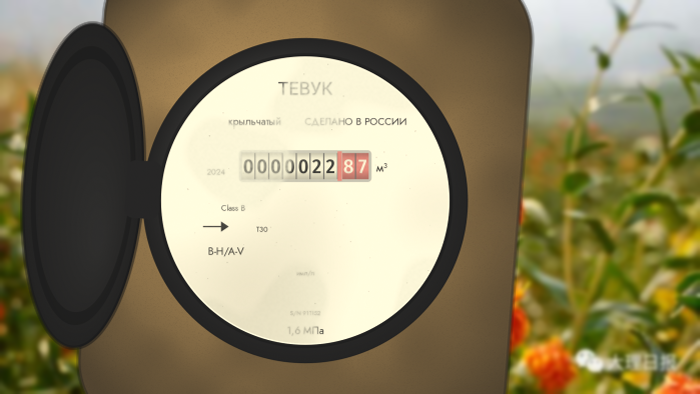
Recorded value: 22.87 m³
